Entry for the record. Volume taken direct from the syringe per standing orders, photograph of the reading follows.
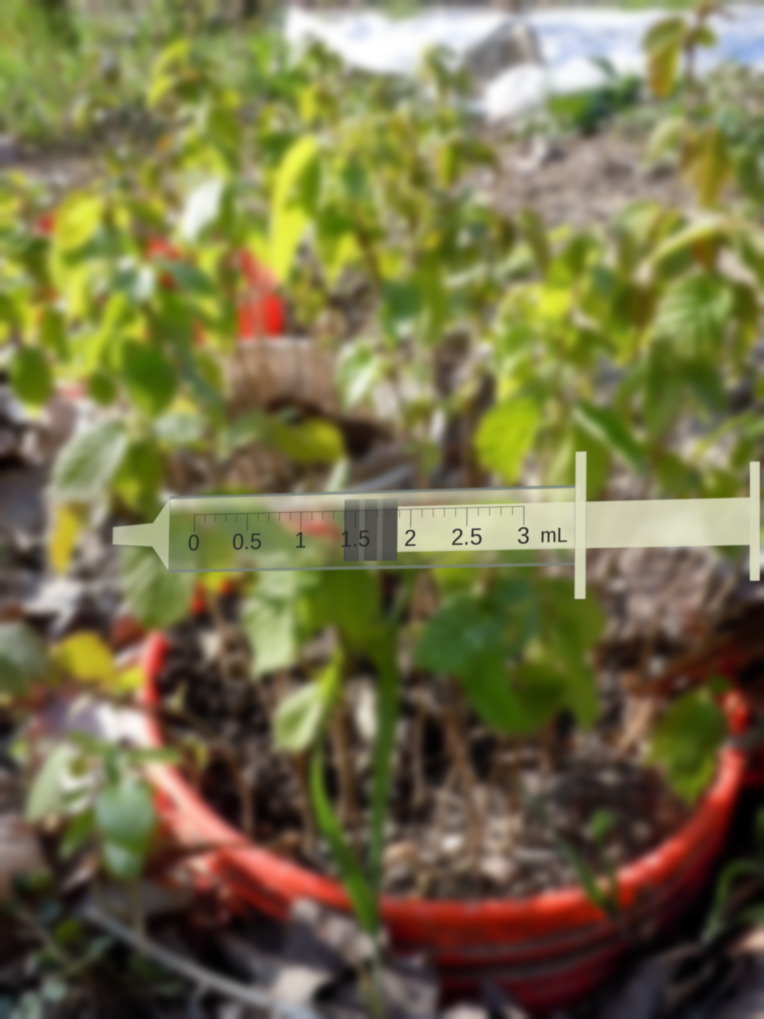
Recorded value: 1.4 mL
